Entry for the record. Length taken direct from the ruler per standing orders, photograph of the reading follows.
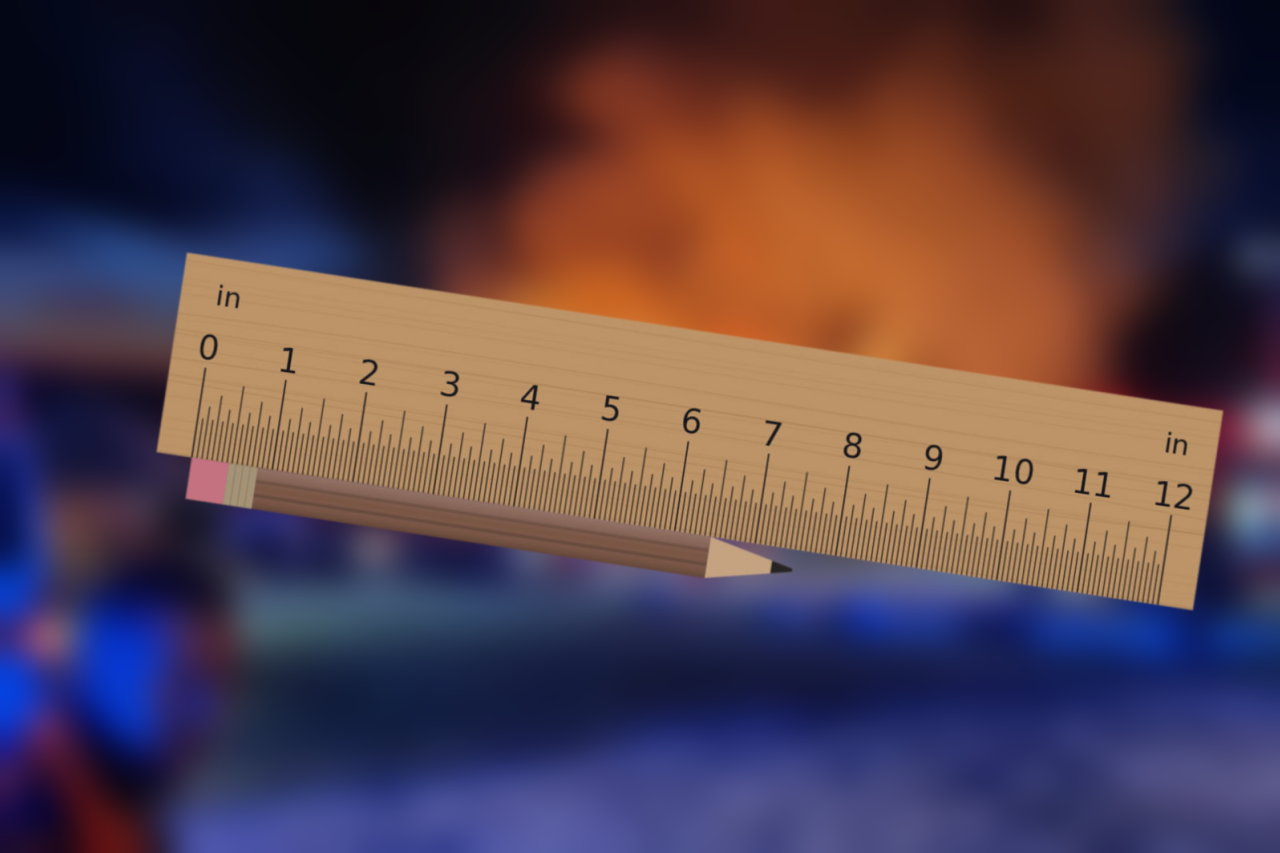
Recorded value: 7.5 in
